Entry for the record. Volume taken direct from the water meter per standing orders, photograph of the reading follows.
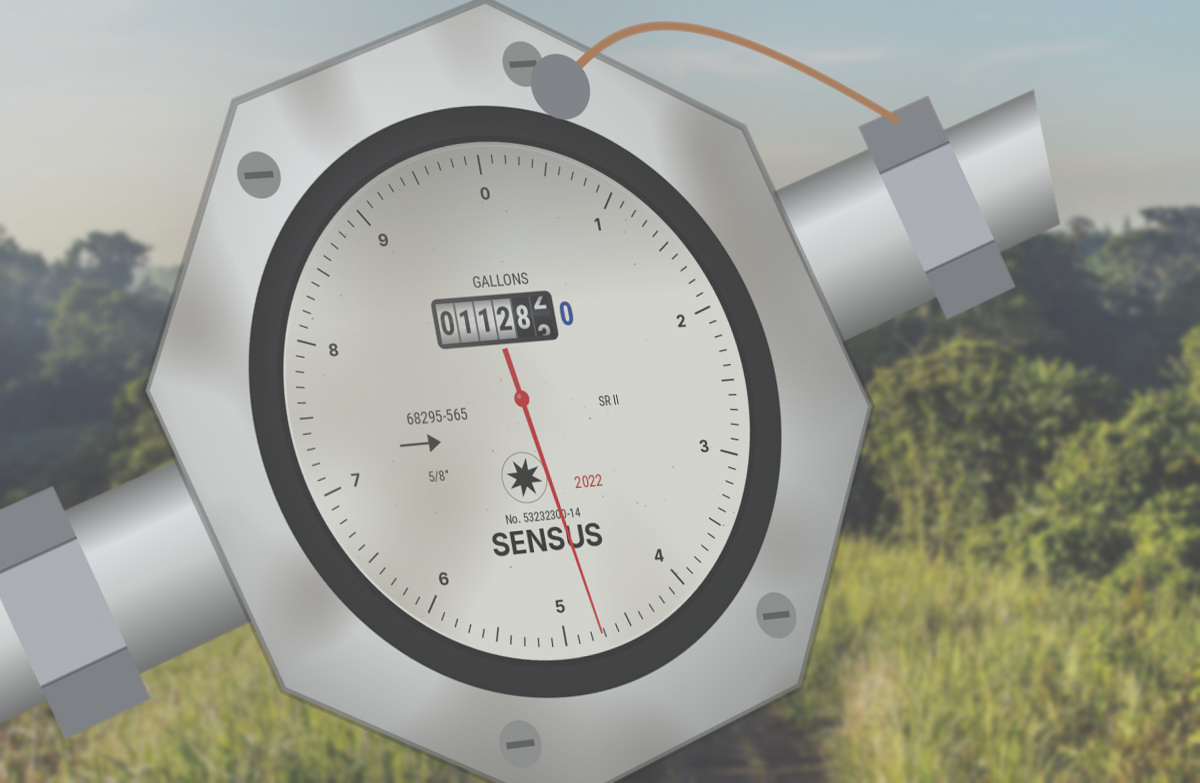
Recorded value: 112824.7 gal
